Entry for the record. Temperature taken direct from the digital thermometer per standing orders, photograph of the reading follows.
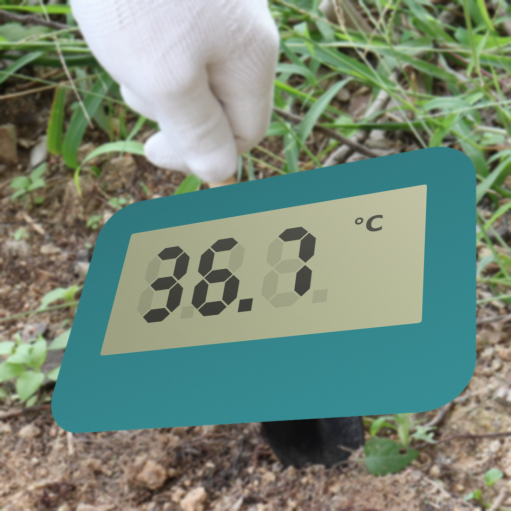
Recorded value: 36.7 °C
